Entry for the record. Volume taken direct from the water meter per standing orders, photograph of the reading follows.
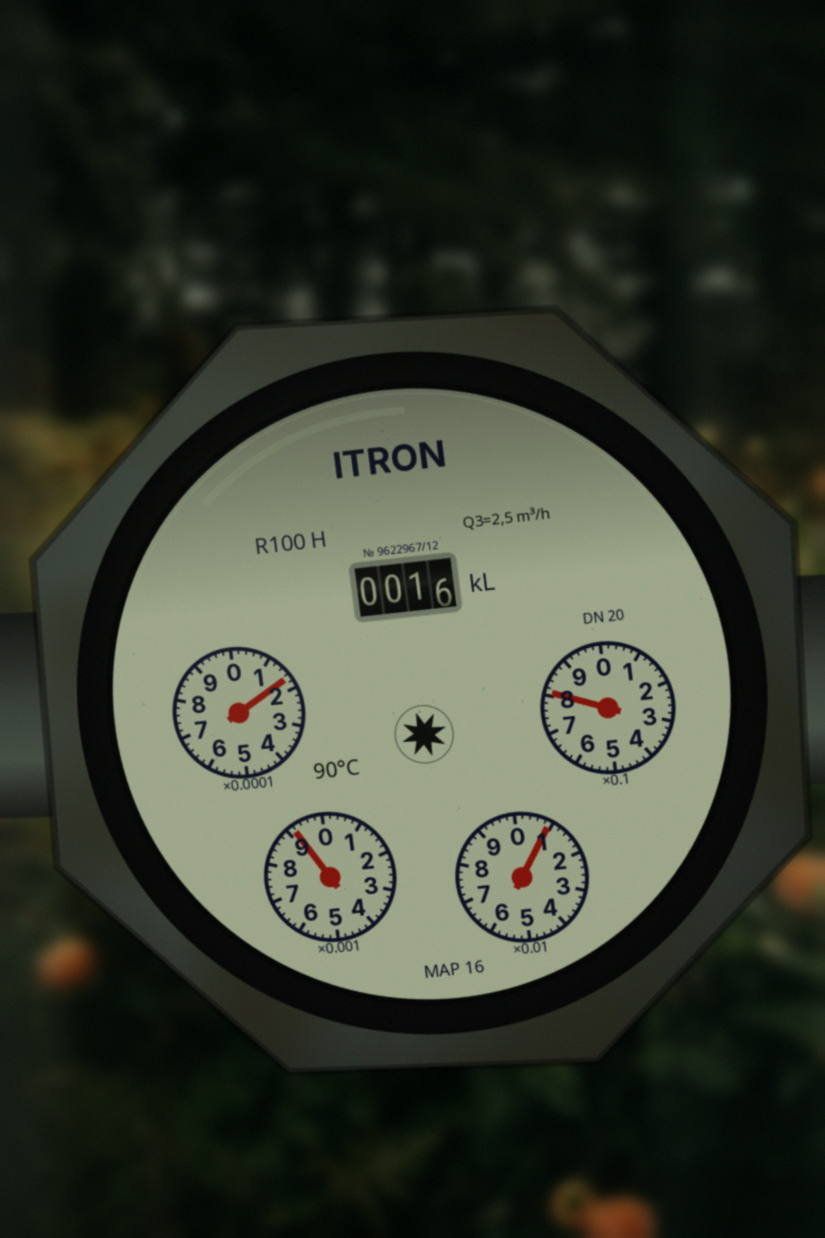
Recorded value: 15.8091 kL
